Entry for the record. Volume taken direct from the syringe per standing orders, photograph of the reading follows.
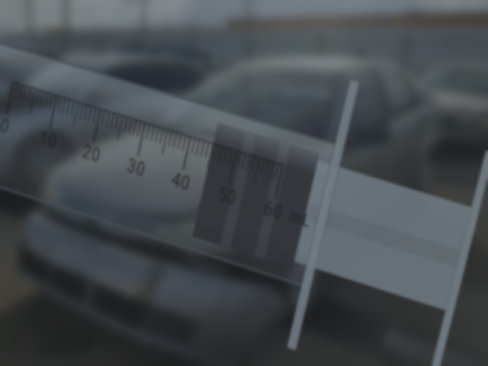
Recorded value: 45 mL
